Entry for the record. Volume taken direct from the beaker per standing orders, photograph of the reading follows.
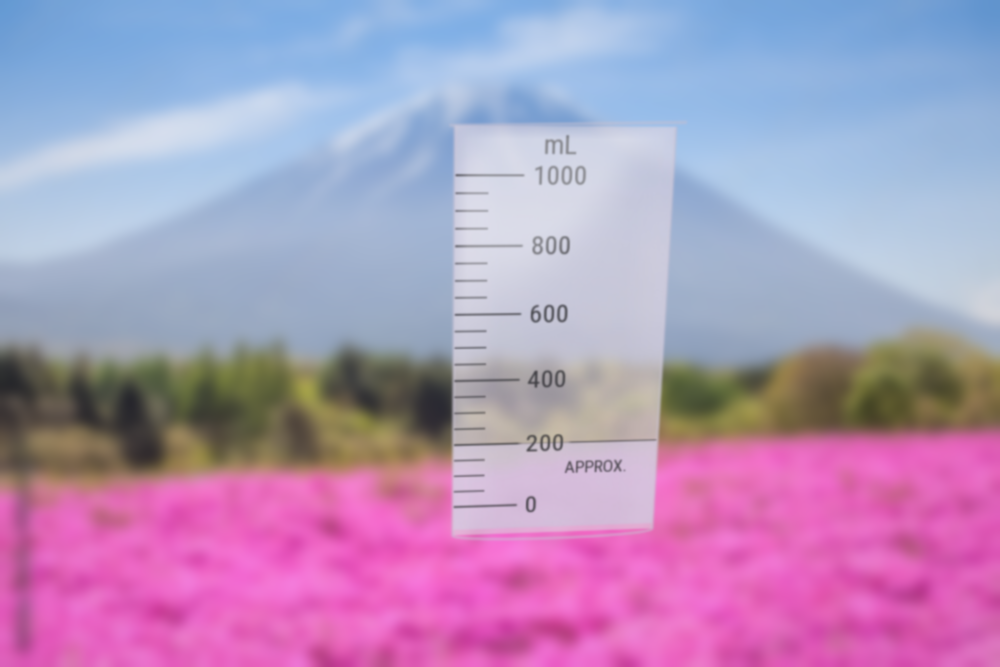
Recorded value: 200 mL
